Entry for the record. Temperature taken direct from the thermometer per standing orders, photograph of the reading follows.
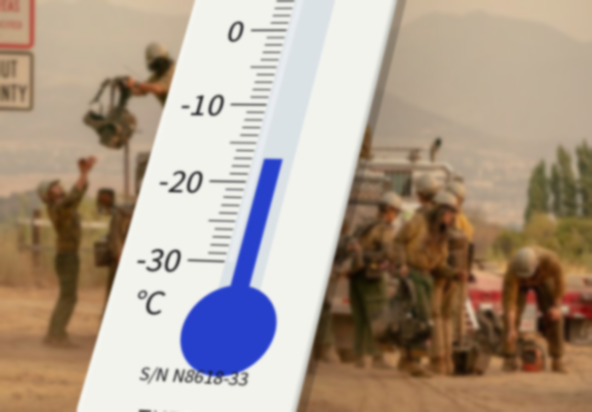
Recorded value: -17 °C
